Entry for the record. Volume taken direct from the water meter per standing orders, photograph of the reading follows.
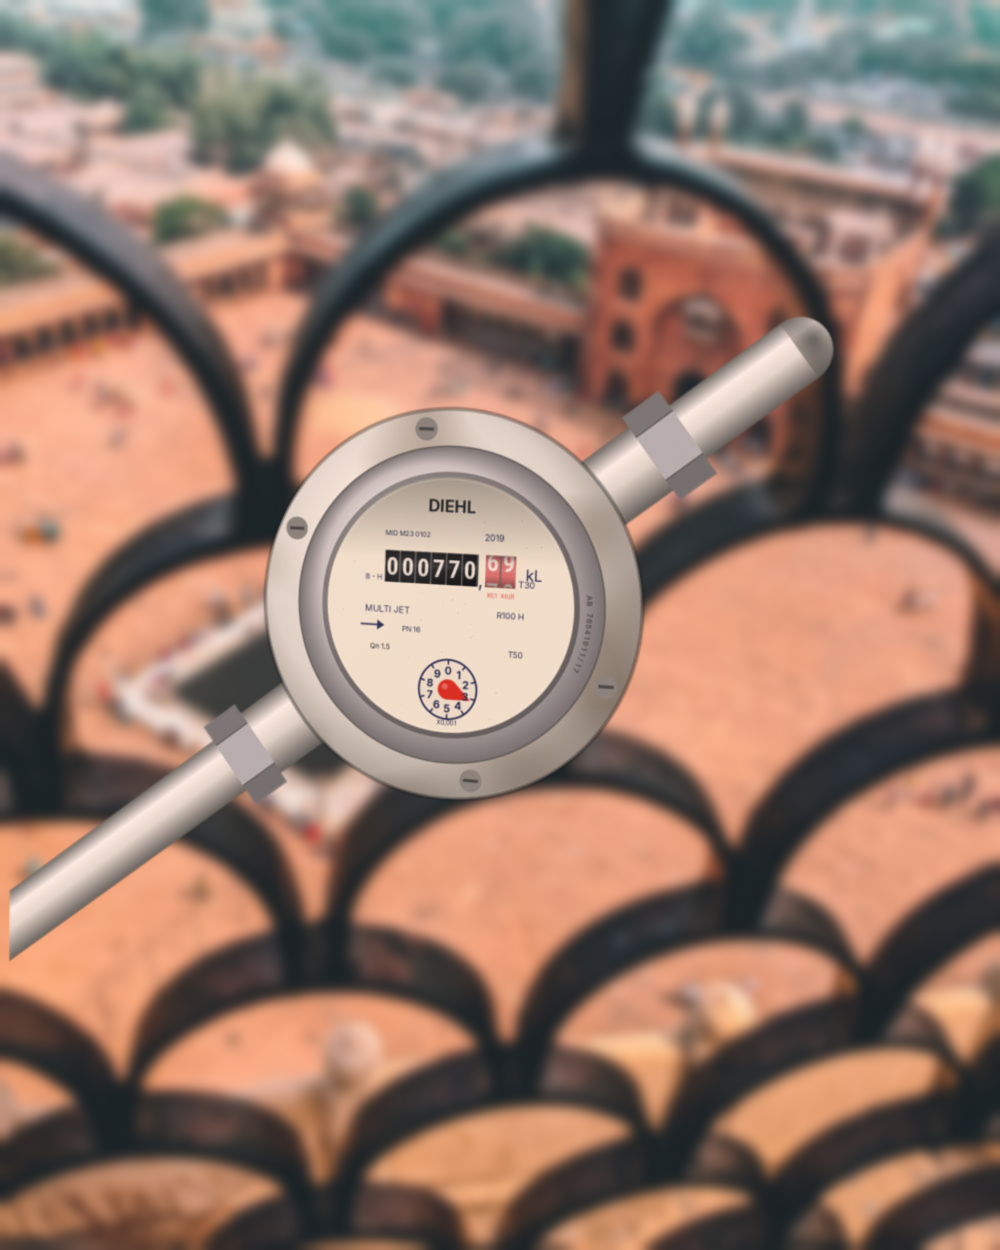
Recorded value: 770.693 kL
